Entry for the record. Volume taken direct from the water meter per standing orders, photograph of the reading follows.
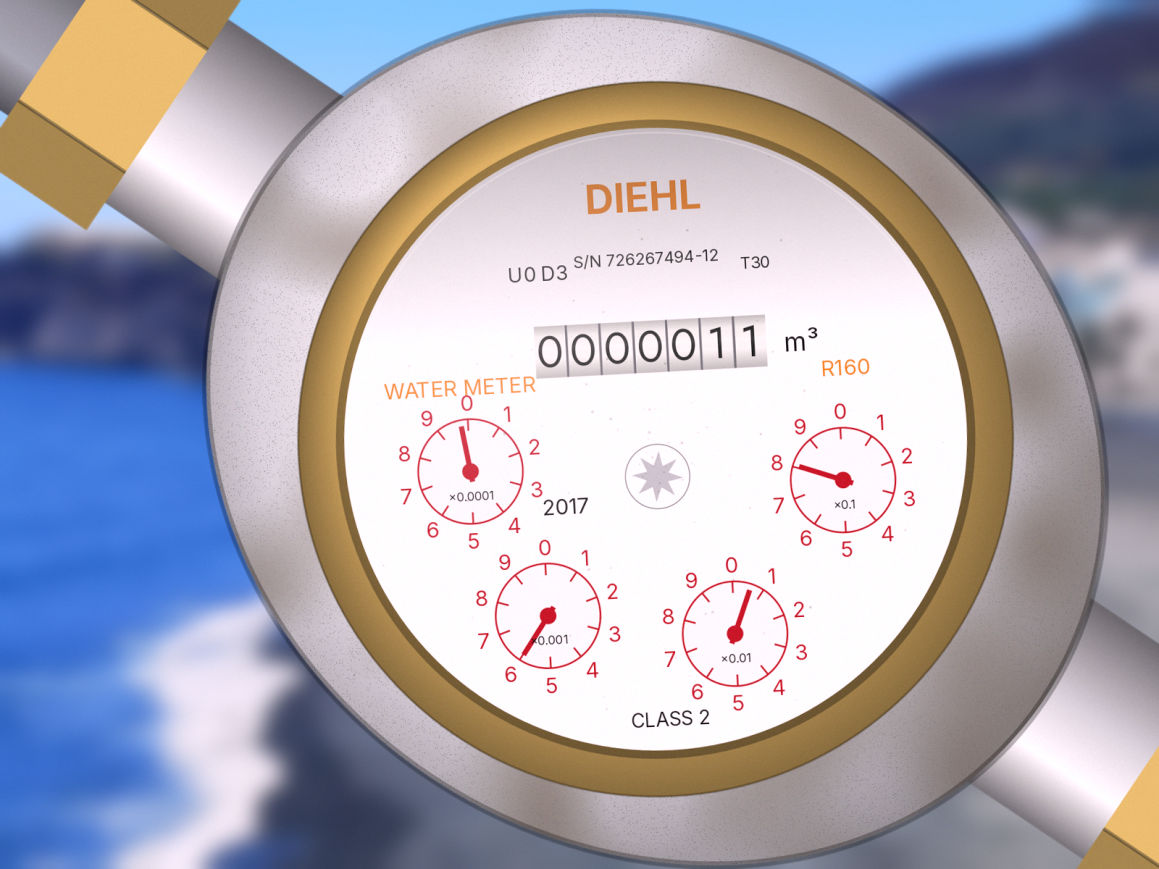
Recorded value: 11.8059 m³
